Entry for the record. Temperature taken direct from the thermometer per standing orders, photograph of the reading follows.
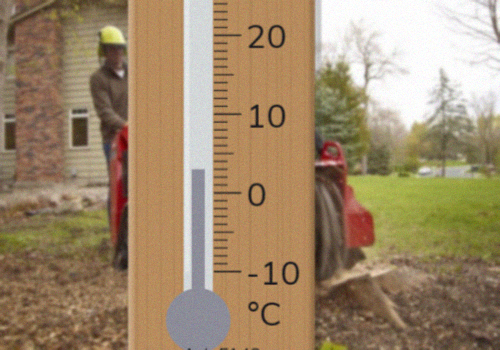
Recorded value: 3 °C
